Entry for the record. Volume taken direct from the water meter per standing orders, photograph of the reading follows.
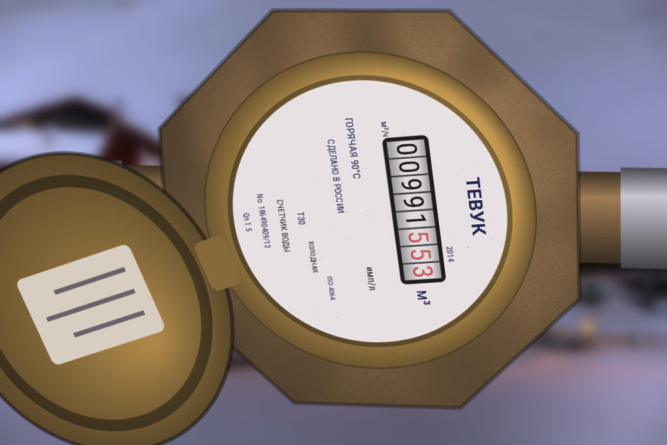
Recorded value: 991.553 m³
